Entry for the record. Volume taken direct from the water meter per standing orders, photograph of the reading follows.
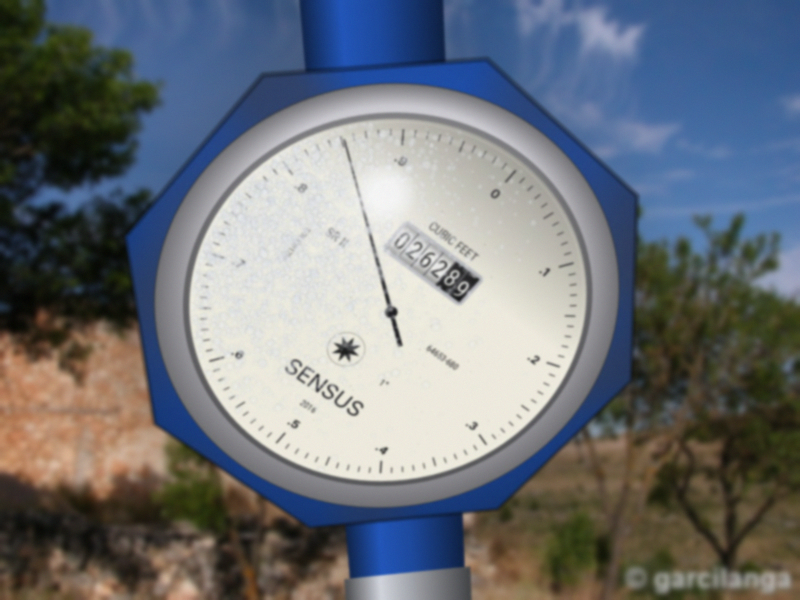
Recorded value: 26288.85 ft³
